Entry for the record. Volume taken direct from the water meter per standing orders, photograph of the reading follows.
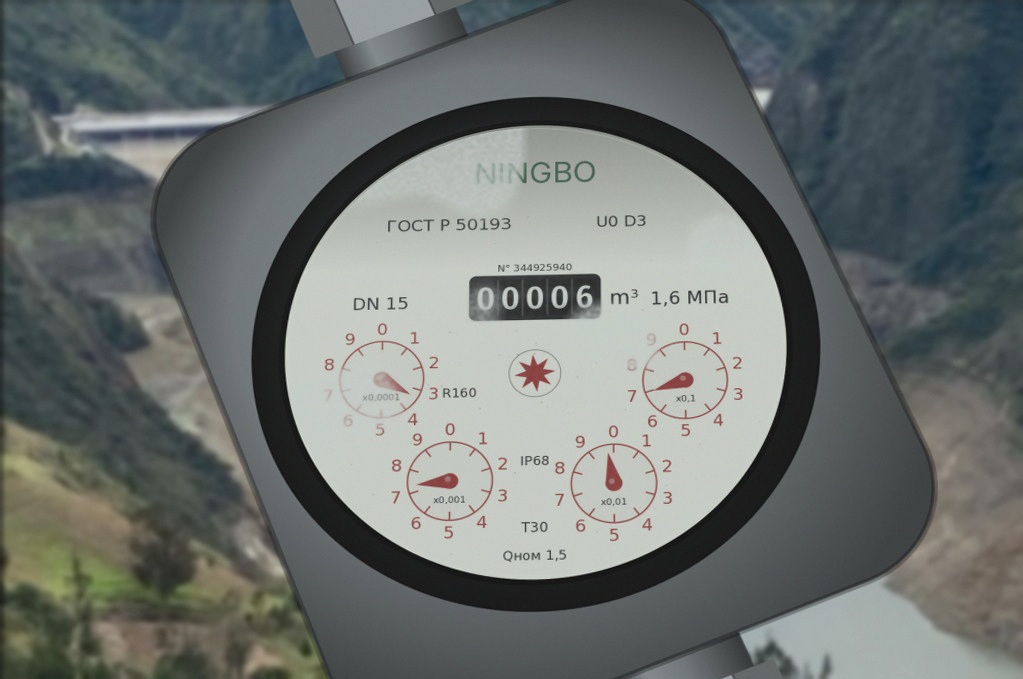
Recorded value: 6.6973 m³
